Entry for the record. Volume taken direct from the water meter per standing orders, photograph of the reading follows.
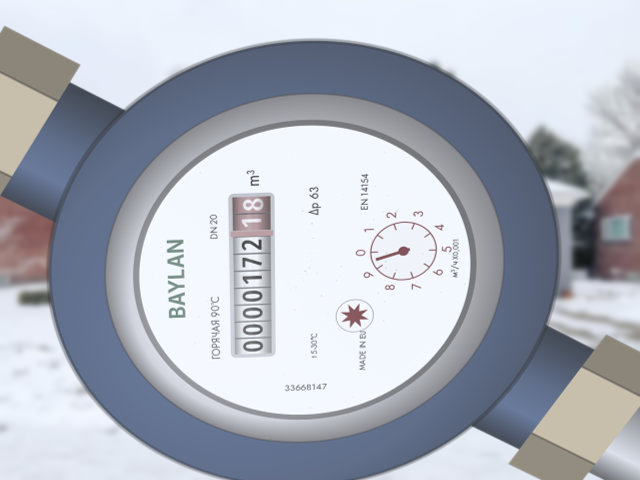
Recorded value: 172.179 m³
